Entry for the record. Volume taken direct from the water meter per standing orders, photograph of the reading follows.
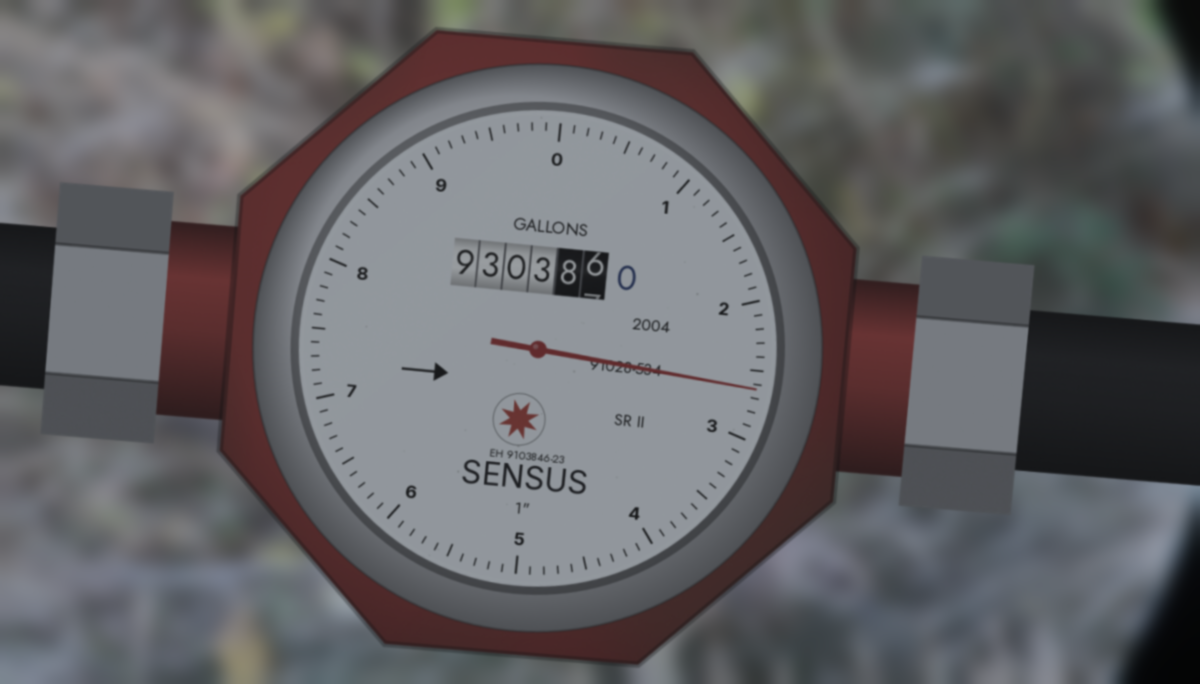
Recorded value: 9303862.6 gal
